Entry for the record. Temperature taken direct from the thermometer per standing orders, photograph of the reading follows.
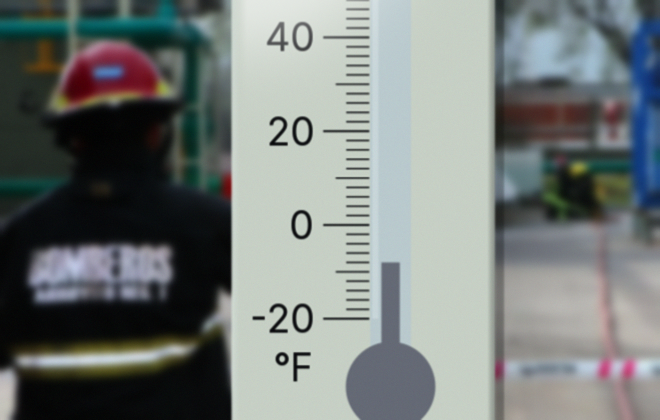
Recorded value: -8 °F
